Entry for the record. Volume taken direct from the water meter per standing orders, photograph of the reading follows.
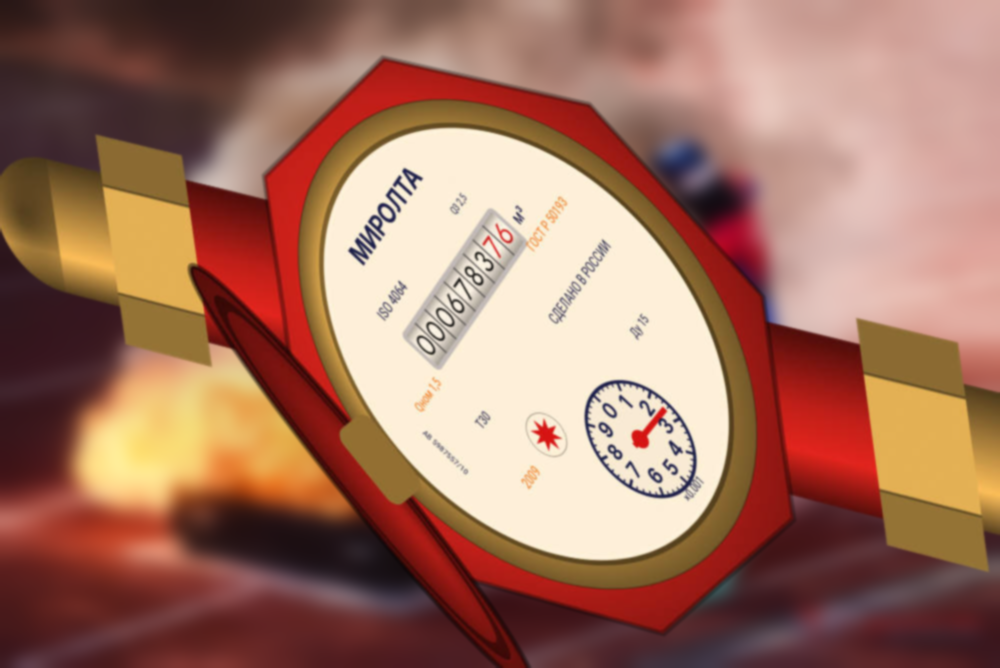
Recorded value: 6783.762 m³
